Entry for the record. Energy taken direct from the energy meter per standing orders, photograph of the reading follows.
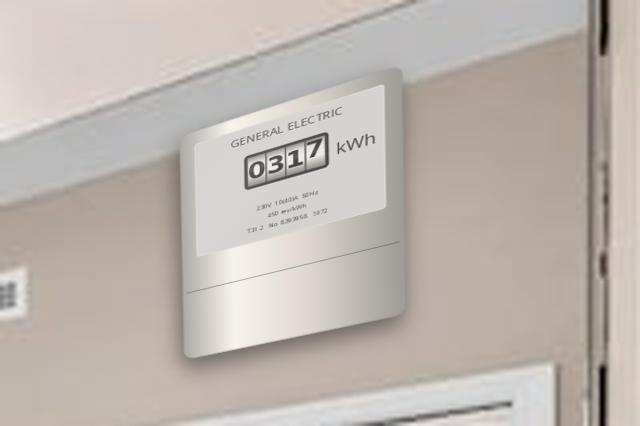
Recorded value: 317 kWh
